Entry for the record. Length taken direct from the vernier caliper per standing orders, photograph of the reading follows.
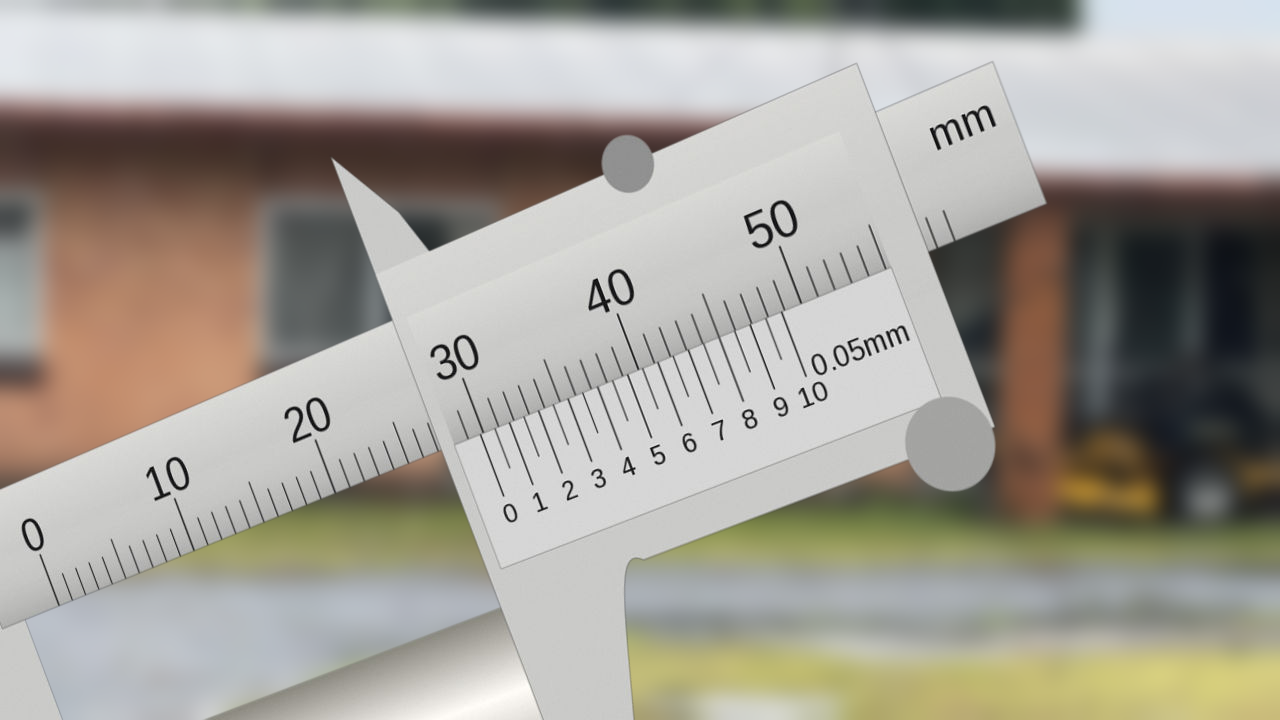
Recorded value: 29.8 mm
